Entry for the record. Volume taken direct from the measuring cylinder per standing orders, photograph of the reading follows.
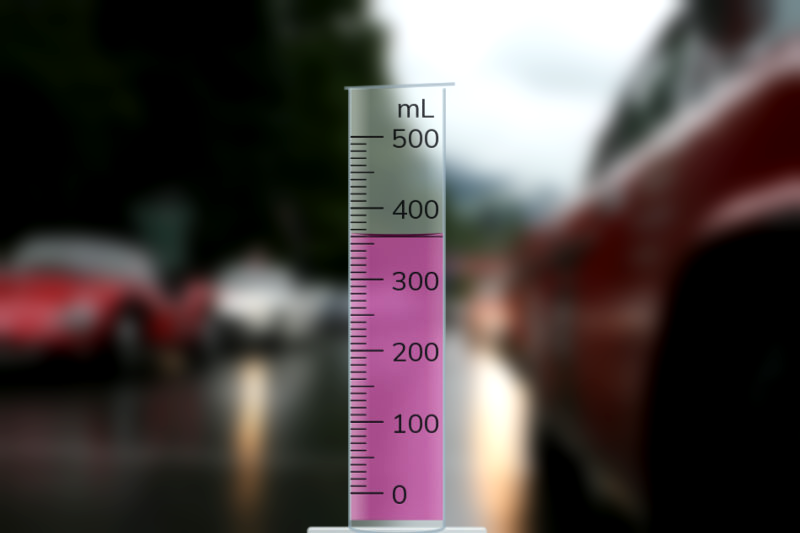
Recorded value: 360 mL
